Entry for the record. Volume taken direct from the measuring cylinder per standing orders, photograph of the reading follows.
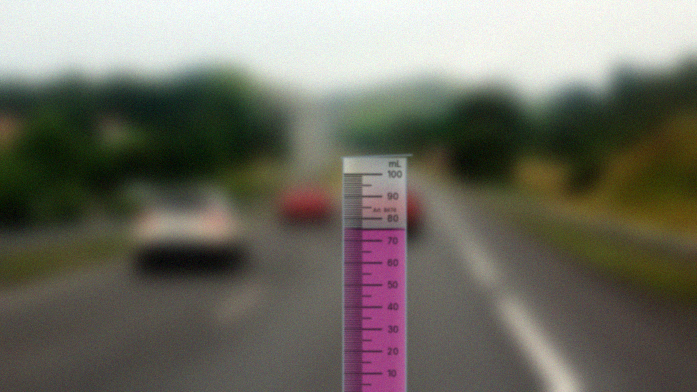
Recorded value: 75 mL
